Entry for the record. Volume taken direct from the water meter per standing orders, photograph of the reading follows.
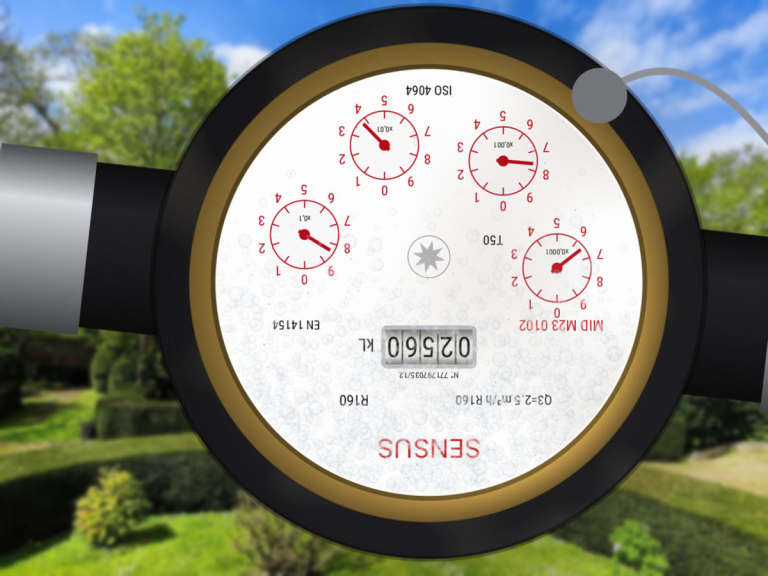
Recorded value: 2560.8376 kL
